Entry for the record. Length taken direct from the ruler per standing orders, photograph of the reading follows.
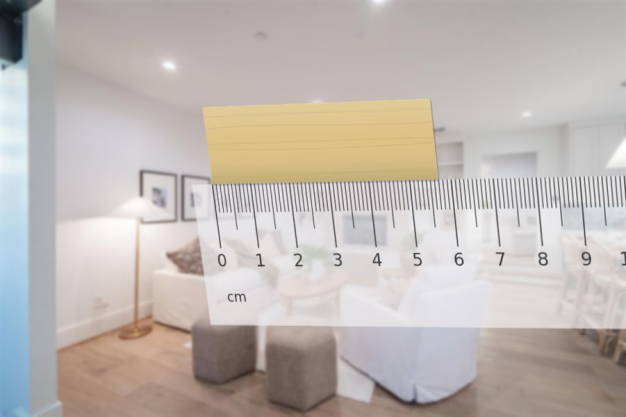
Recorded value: 5.7 cm
